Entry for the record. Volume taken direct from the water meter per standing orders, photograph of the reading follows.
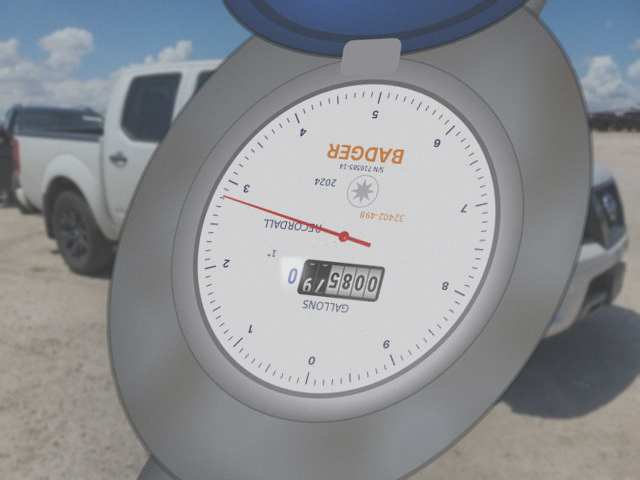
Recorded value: 85792.8 gal
